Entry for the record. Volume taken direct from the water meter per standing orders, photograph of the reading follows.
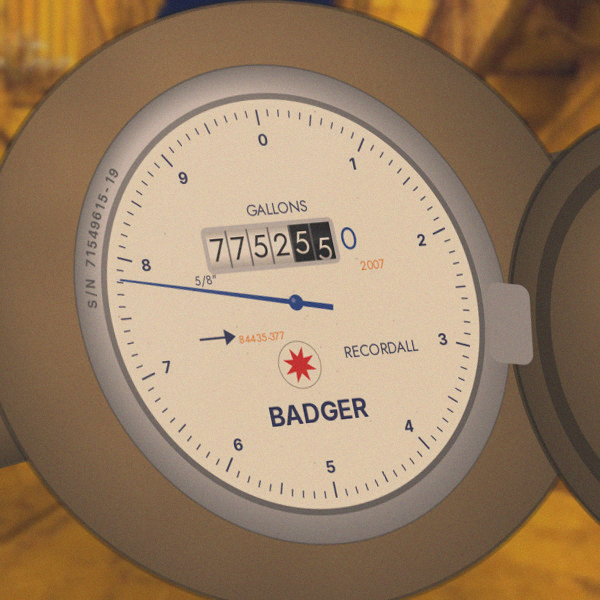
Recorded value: 7752547.8 gal
